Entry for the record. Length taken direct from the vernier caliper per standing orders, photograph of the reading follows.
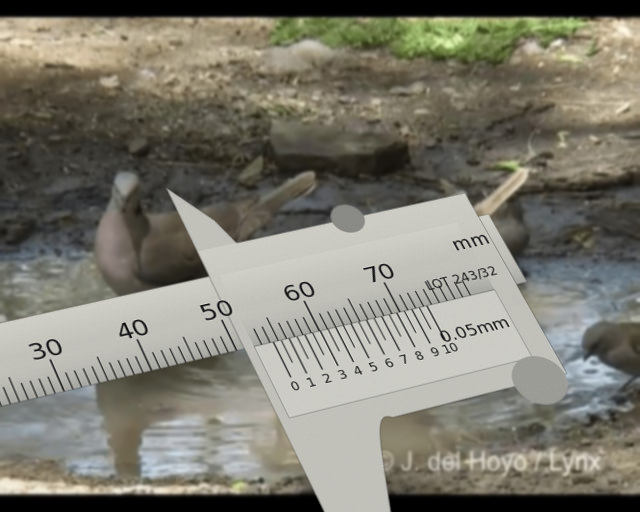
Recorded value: 54.4 mm
